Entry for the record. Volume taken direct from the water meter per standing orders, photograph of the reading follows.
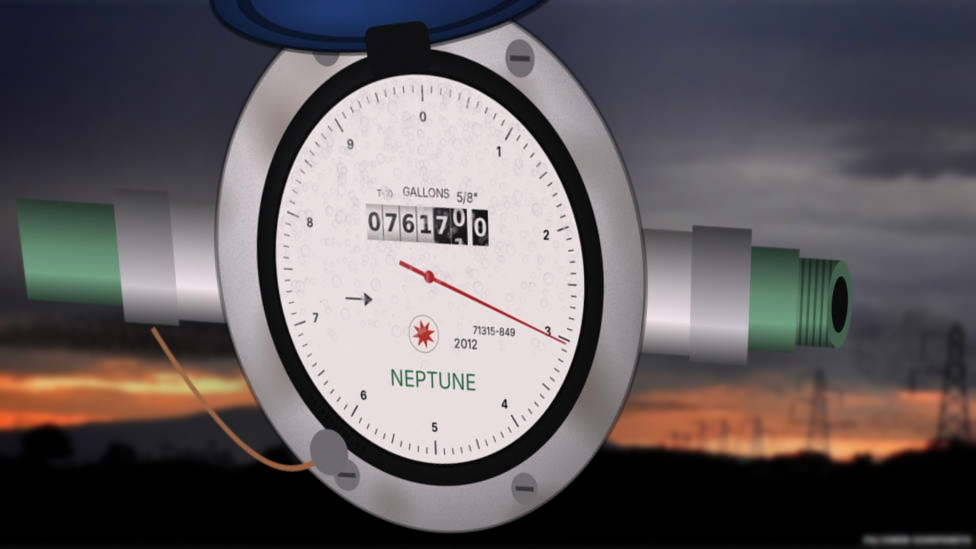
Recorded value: 761703.0 gal
